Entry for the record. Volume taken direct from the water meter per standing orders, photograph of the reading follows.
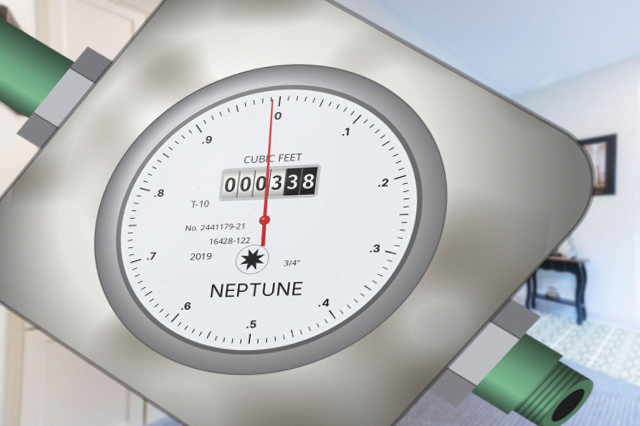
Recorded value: 337.99 ft³
